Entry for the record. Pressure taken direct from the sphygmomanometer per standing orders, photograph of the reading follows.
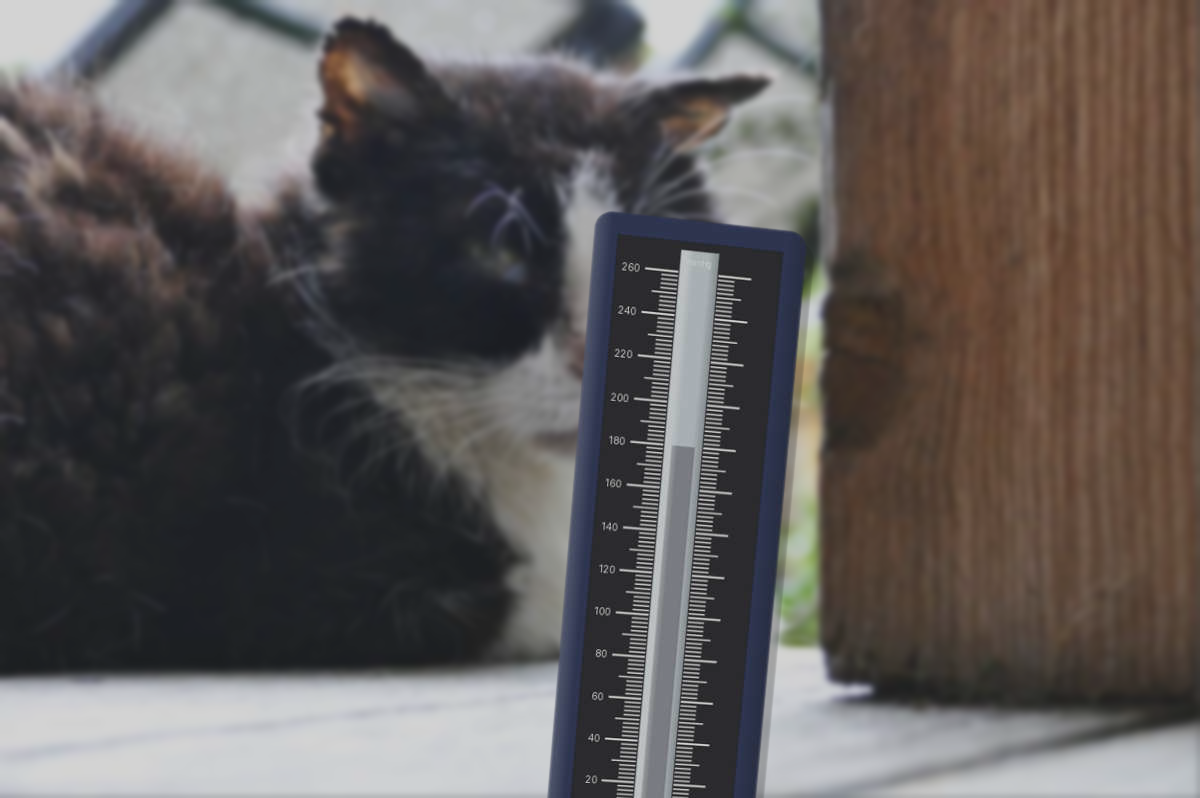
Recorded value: 180 mmHg
